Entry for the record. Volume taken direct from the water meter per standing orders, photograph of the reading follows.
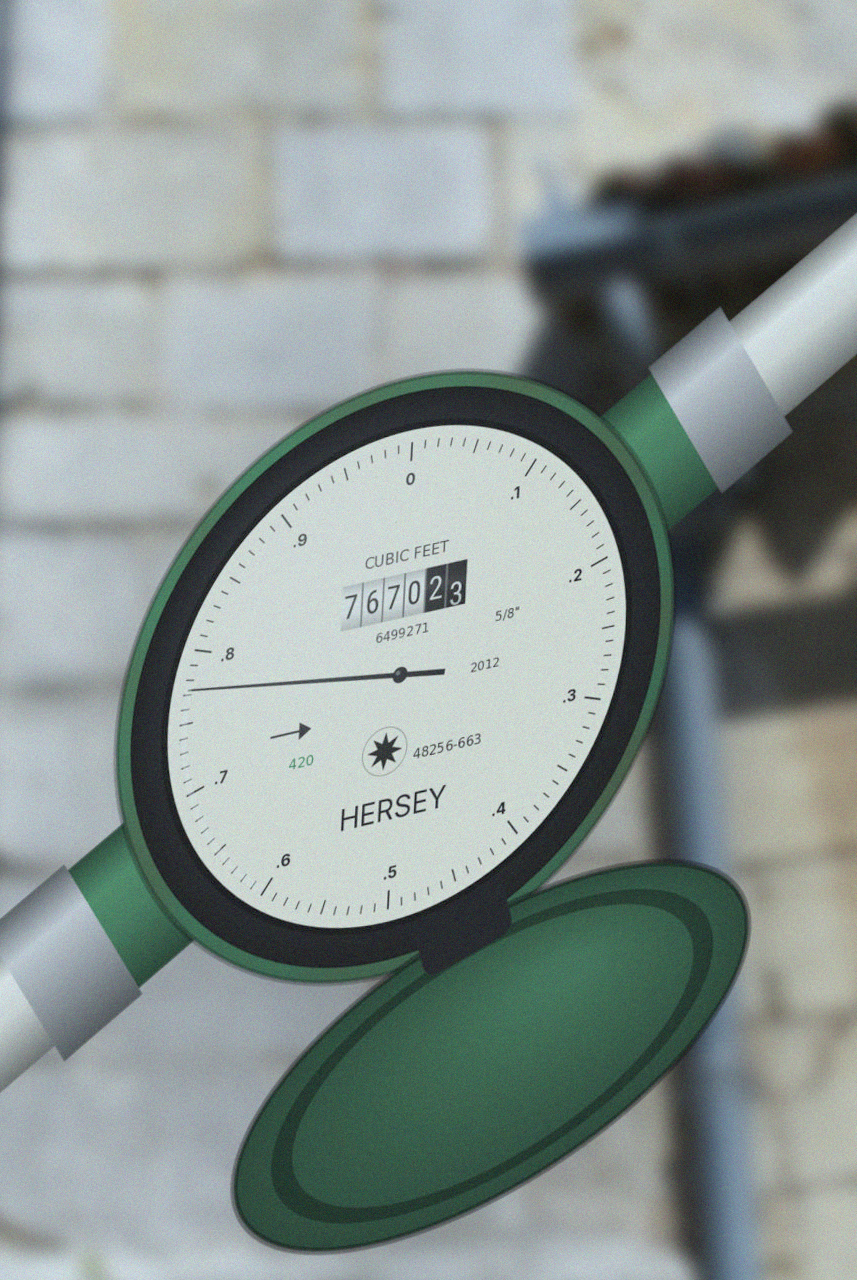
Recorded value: 767022.77 ft³
